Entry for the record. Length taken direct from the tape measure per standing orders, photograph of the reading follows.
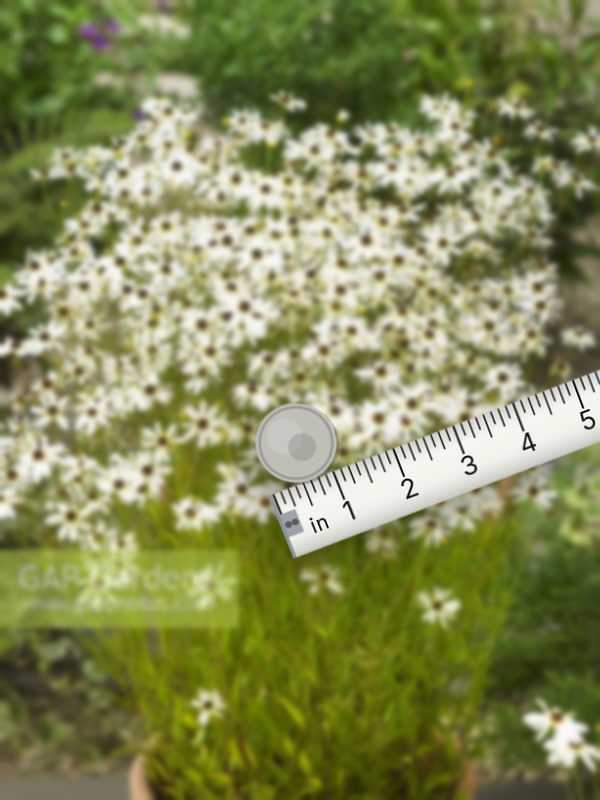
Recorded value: 1.25 in
